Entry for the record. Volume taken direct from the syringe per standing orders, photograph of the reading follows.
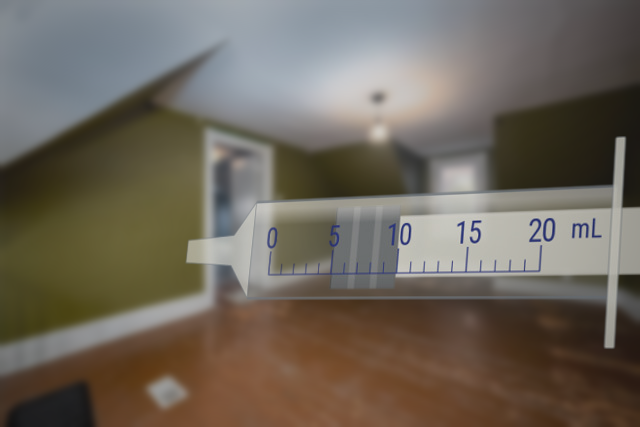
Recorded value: 5 mL
